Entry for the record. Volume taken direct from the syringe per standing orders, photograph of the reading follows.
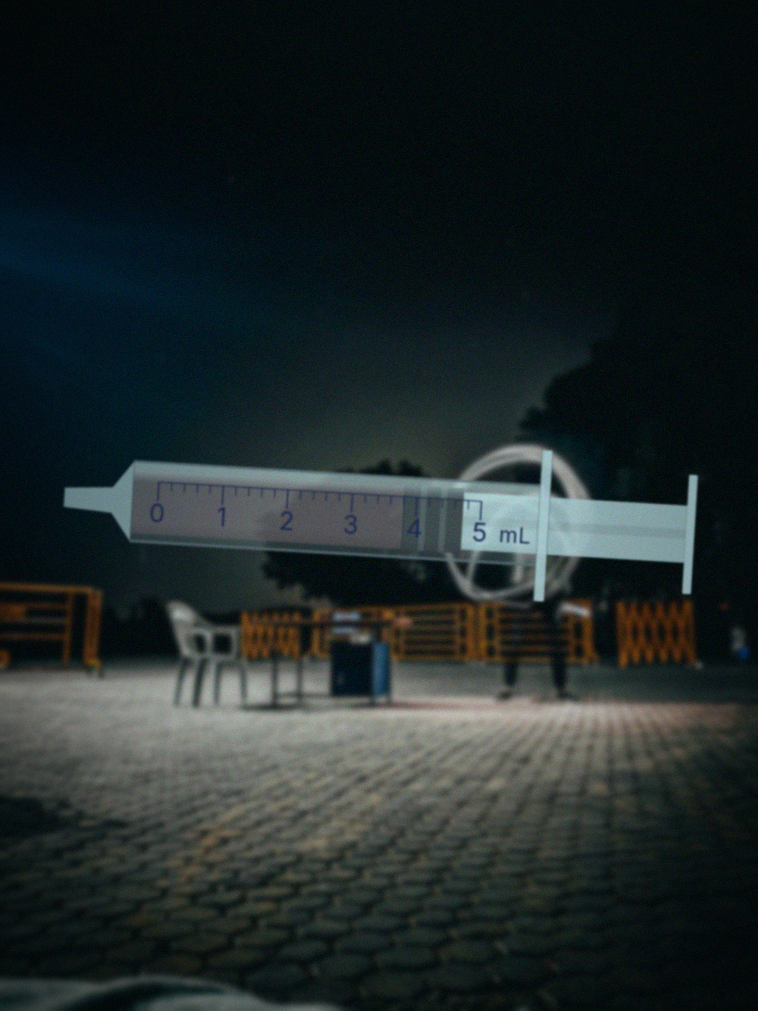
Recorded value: 3.8 mL
